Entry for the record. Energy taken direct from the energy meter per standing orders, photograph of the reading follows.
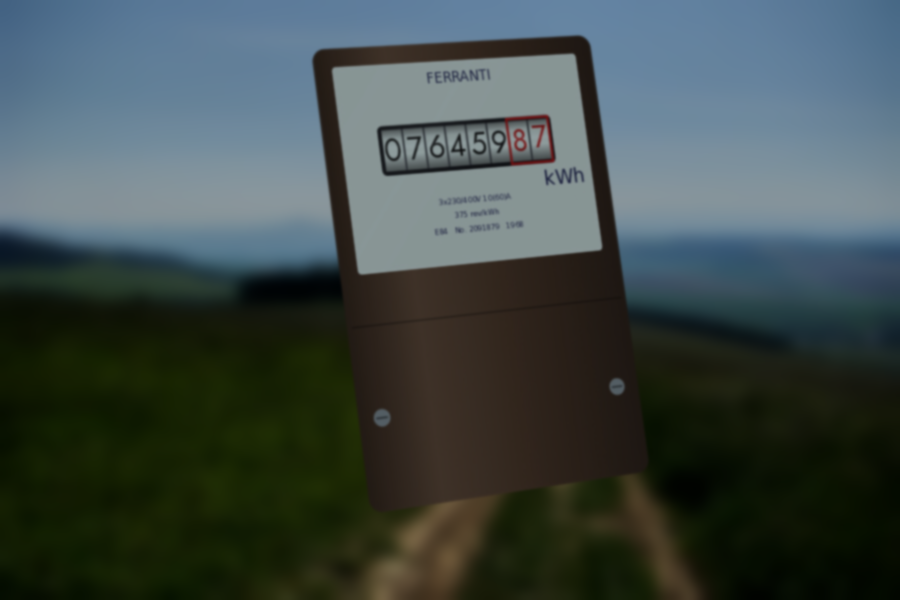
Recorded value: 76459.87 kWh
